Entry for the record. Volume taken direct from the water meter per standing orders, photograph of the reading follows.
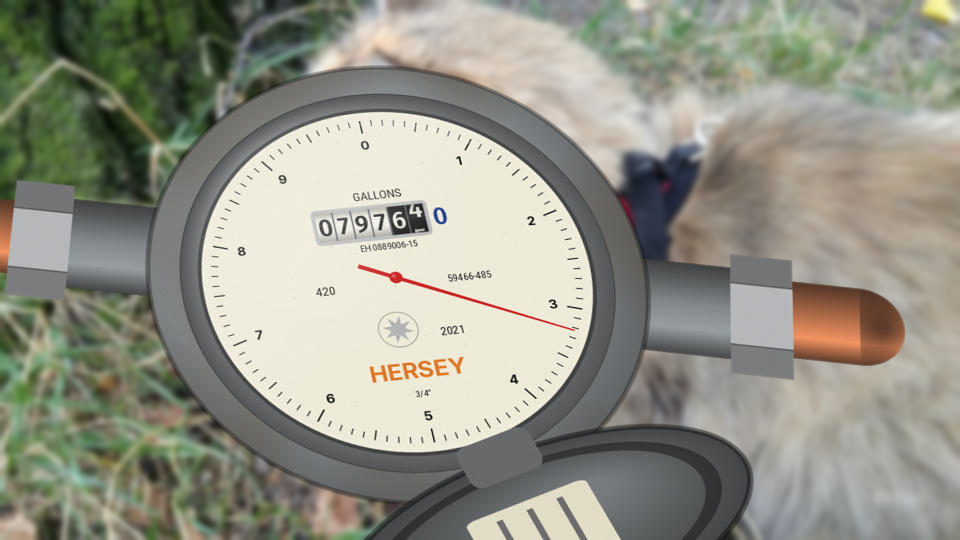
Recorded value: 797643.2 gal
